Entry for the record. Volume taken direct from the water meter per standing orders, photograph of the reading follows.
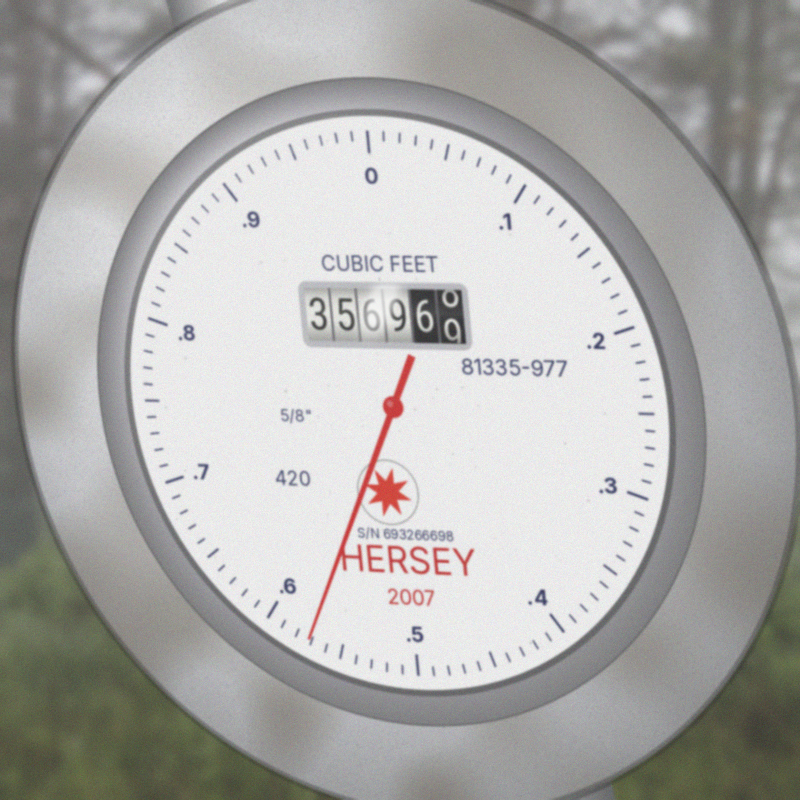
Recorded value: 356968.57 ft³
